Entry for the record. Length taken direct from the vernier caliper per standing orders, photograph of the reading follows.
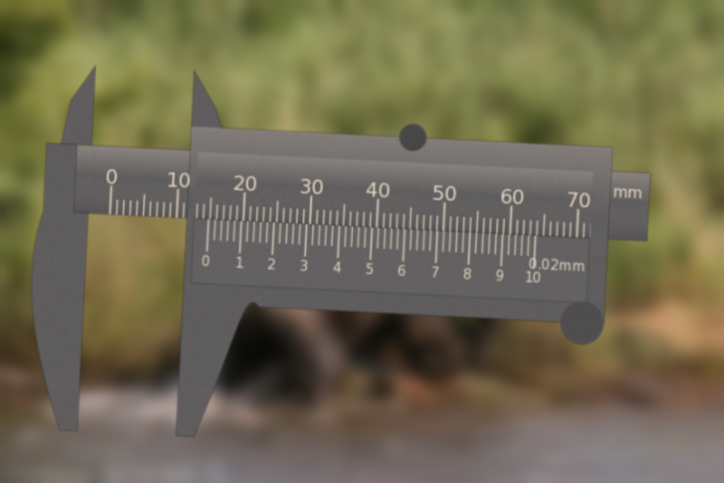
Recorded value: 14.8 mm
